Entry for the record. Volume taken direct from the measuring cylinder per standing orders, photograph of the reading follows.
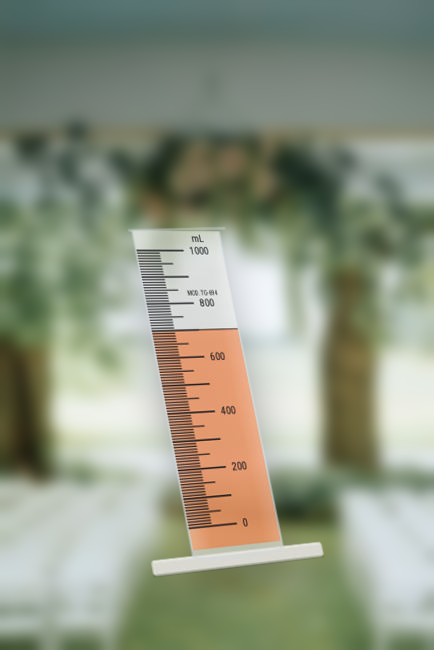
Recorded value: 700 mL
